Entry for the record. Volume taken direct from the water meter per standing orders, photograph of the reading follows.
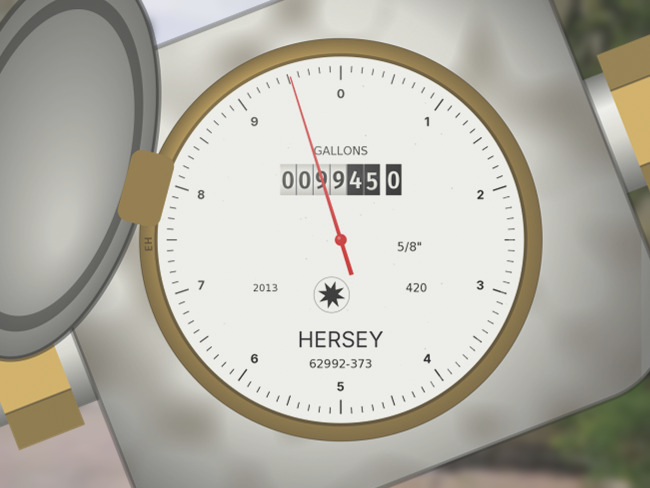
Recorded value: 99449.5 gal
